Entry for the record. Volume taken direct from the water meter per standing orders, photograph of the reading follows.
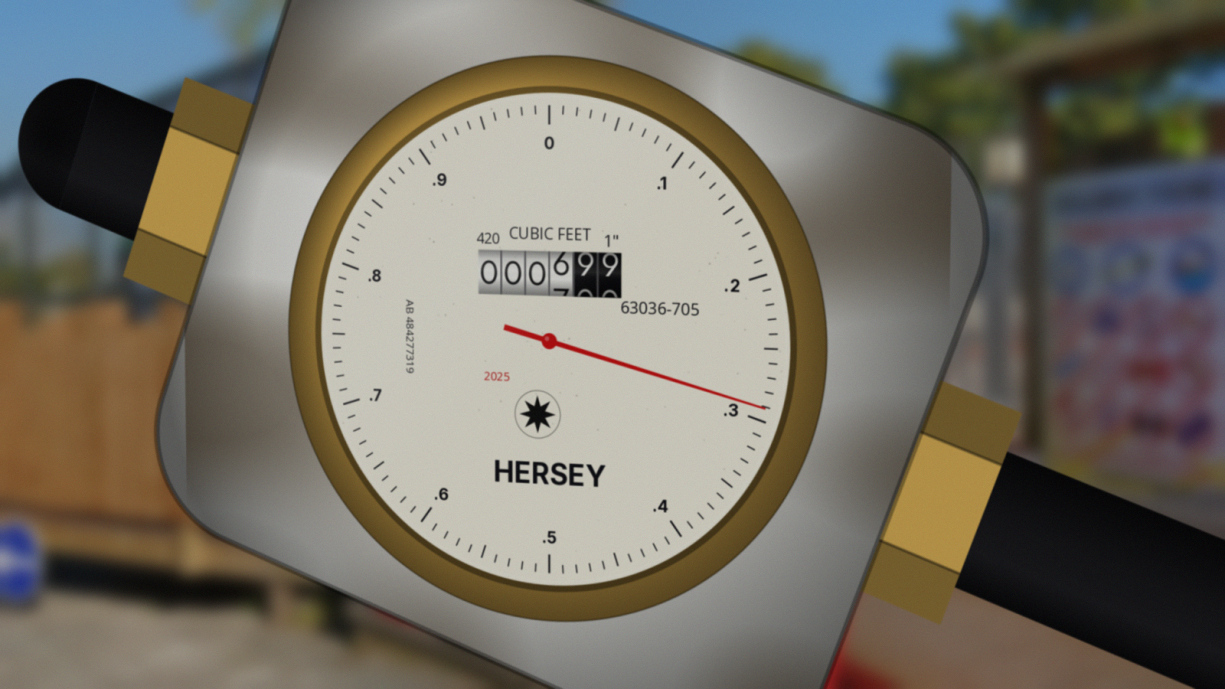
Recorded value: 699.29 ft³
